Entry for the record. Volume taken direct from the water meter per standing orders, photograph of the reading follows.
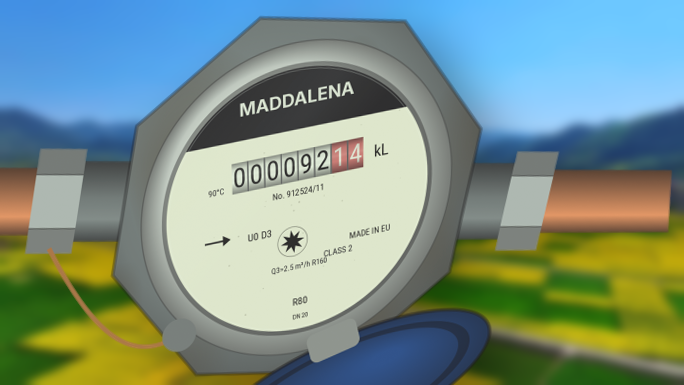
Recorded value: 92.14 kL
